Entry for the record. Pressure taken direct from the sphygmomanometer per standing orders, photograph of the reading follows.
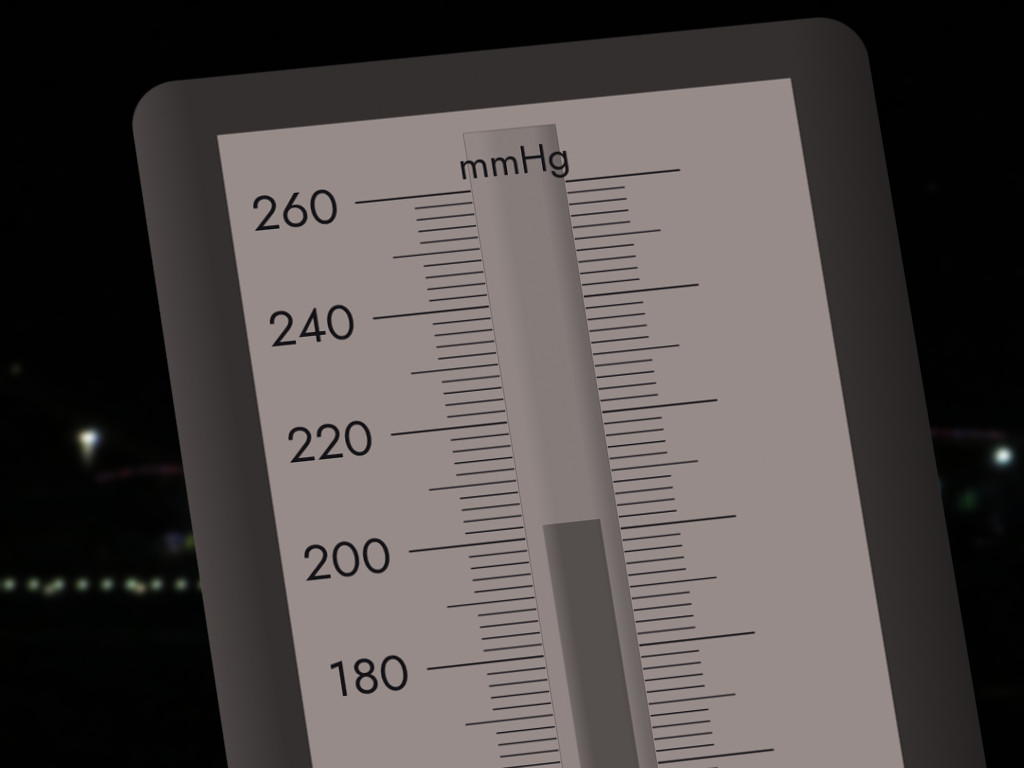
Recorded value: 202 mmHg
